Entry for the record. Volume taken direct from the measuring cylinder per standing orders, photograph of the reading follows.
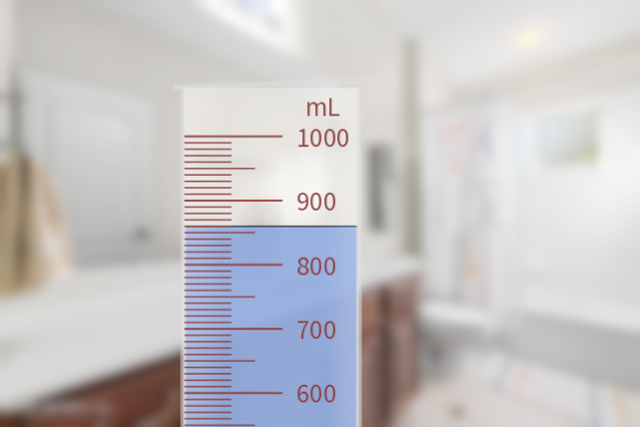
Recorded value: 860 mL
